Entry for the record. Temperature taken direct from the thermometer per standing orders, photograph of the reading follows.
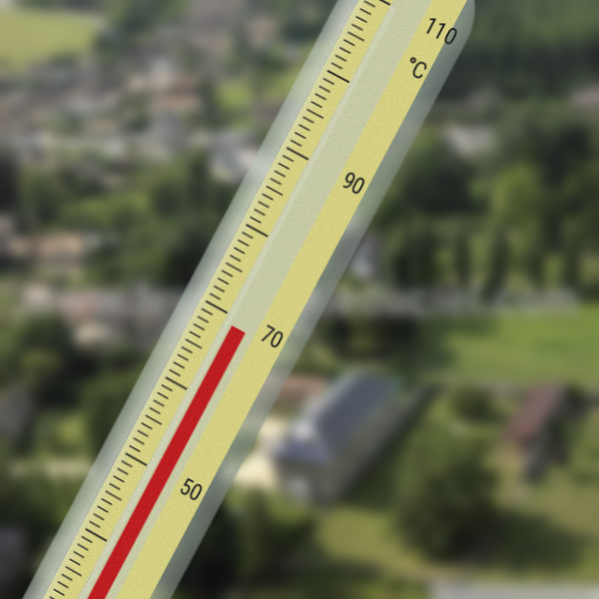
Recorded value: 69 °C
